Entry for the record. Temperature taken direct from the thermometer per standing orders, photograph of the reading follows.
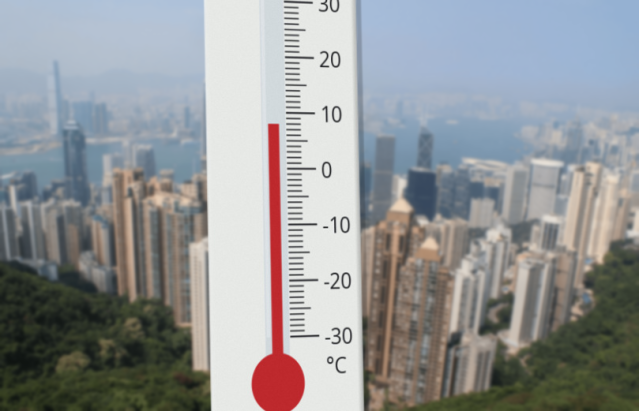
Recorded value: 8 °C
